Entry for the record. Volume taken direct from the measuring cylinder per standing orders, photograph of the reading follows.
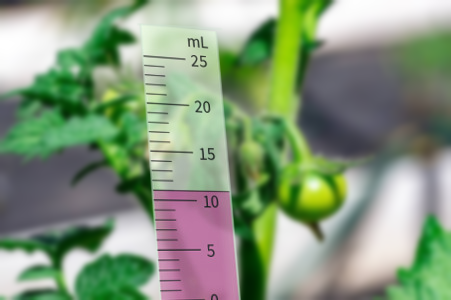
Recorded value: 11 mL
